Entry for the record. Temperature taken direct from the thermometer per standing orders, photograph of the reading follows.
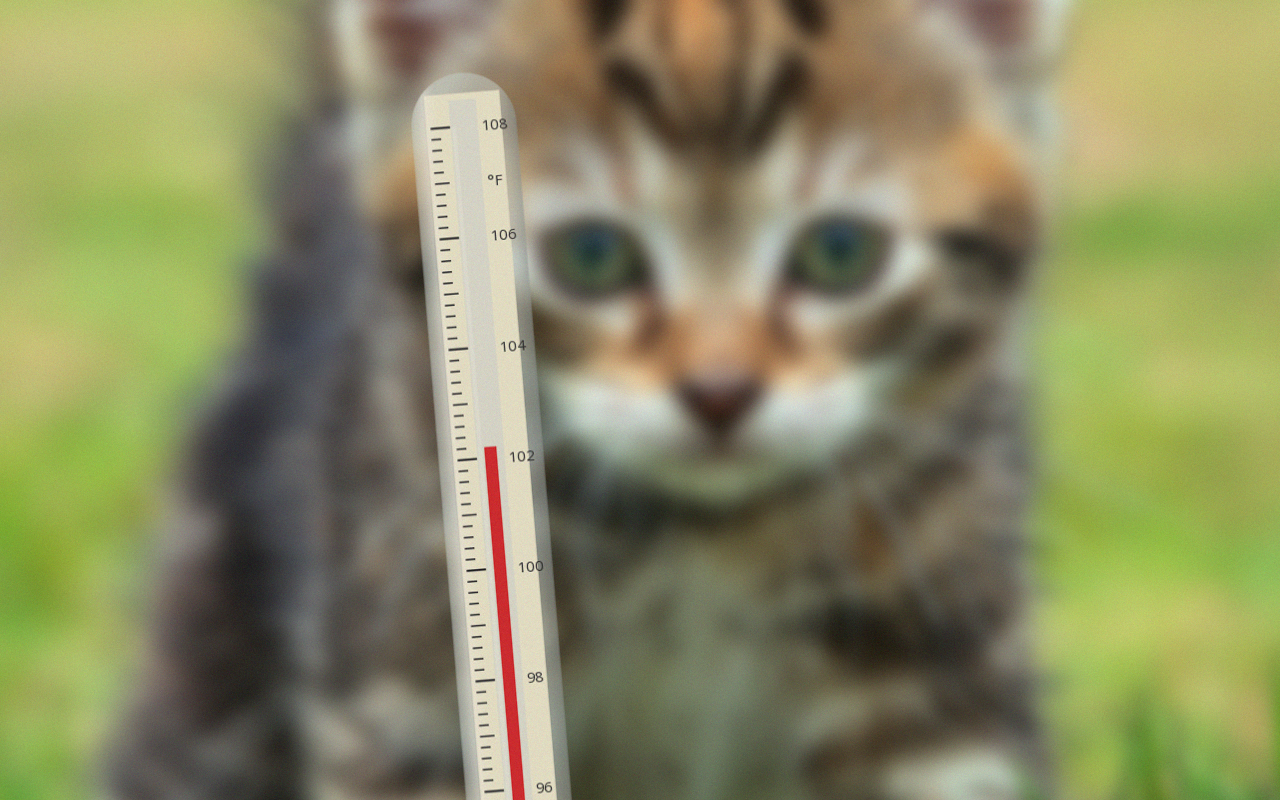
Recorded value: 102.2 °F
